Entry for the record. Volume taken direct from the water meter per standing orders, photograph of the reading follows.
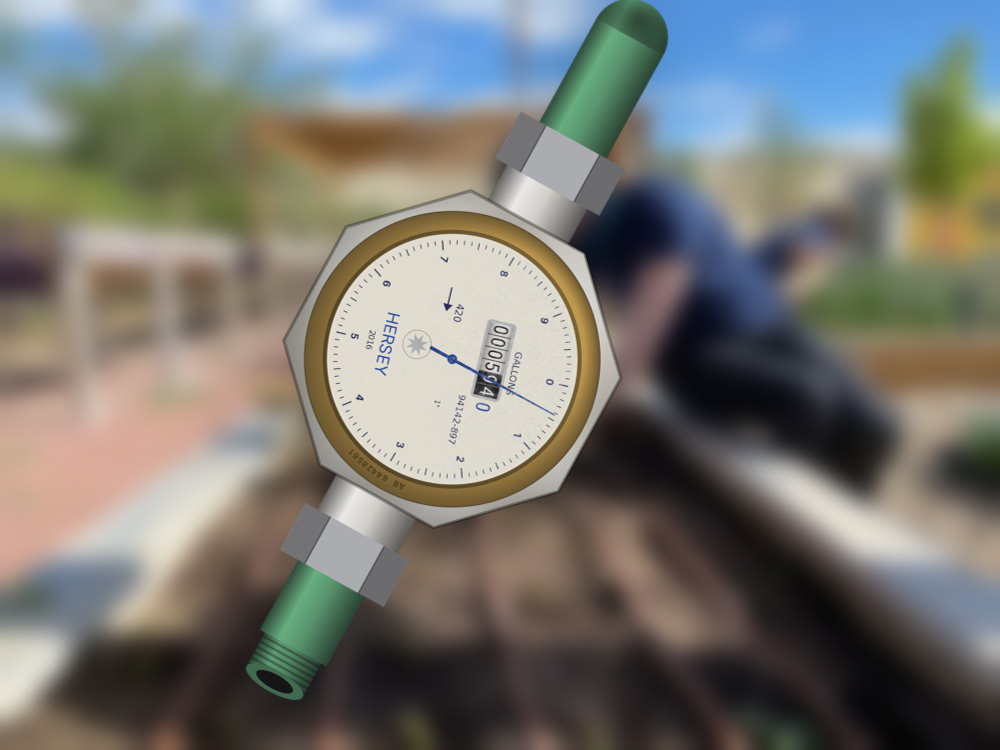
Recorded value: 5940.4 gal
